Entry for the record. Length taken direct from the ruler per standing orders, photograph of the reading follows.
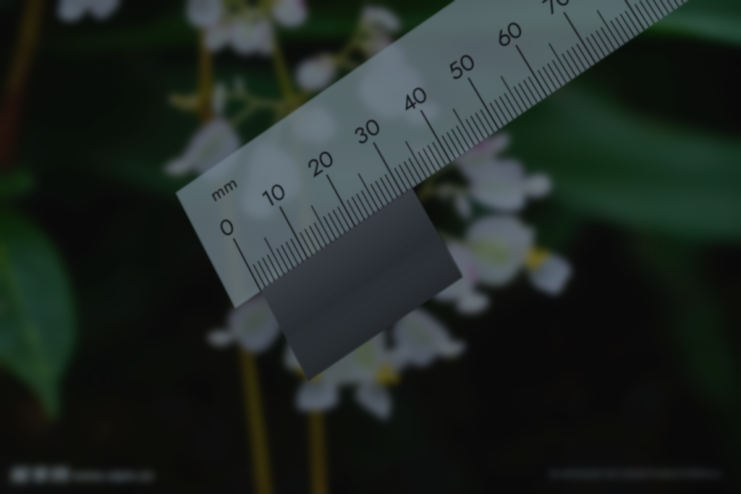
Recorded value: 32 mm
